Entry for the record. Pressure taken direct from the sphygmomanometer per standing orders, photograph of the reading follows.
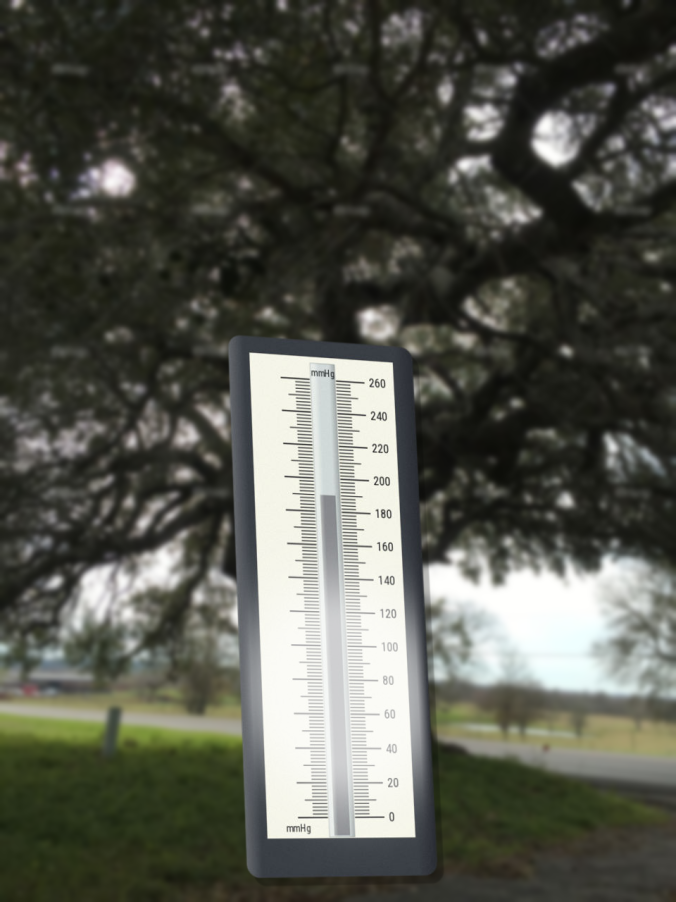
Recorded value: 190 mmHg
